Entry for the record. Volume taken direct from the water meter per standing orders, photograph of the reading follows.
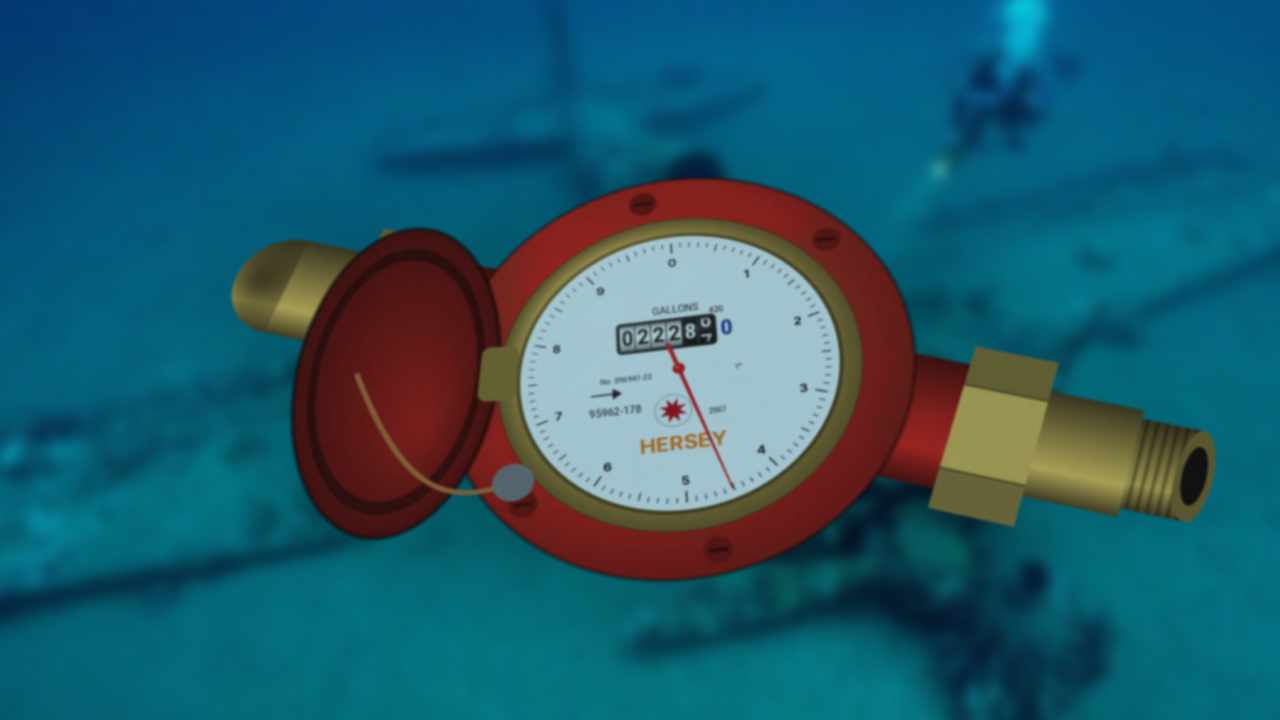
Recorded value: 222864.5 gal
